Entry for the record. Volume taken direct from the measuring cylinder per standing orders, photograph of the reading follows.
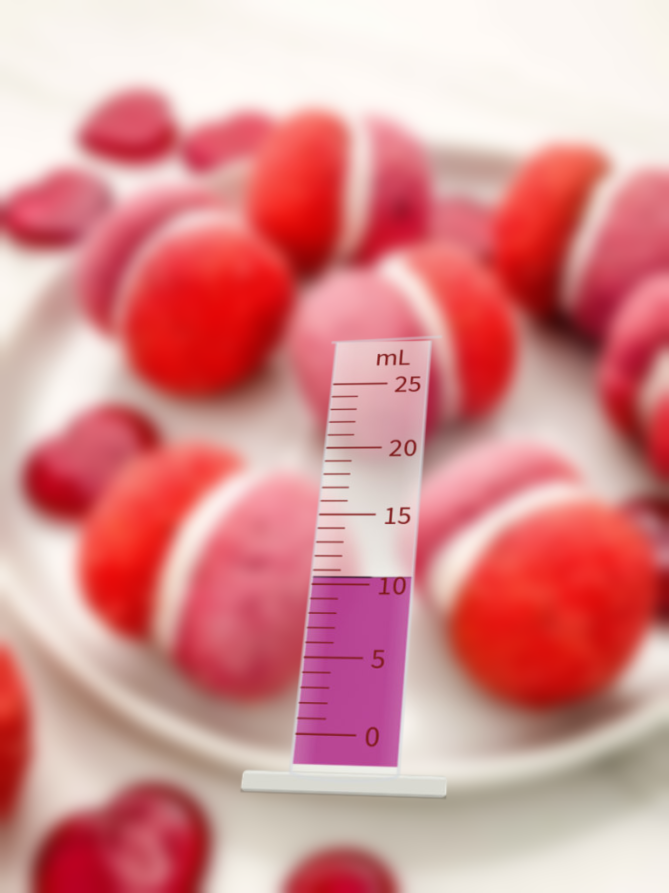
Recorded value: 10.5 mL
